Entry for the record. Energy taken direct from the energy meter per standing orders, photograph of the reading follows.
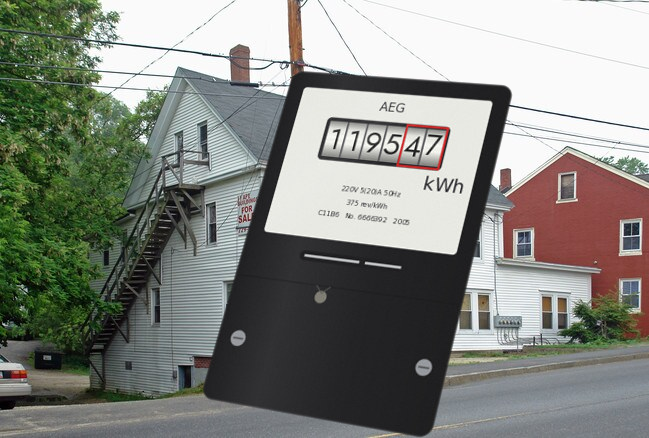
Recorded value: 1195.47 kWh
